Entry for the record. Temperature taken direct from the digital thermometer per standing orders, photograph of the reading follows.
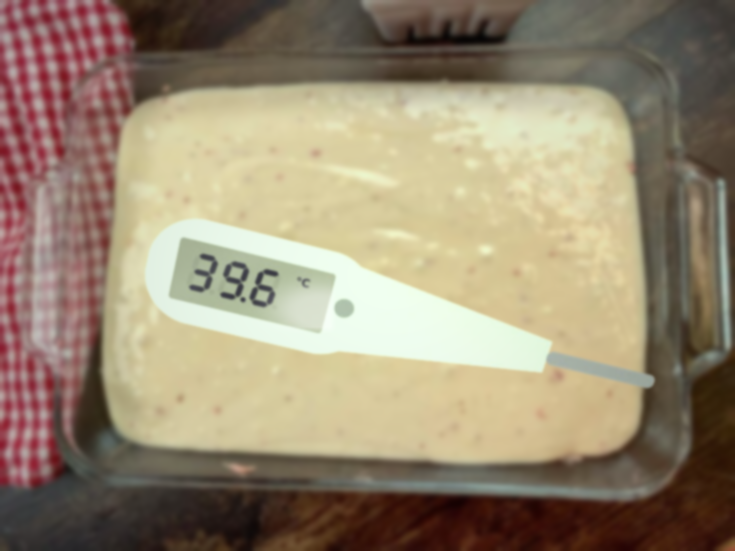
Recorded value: 39.6 °C
